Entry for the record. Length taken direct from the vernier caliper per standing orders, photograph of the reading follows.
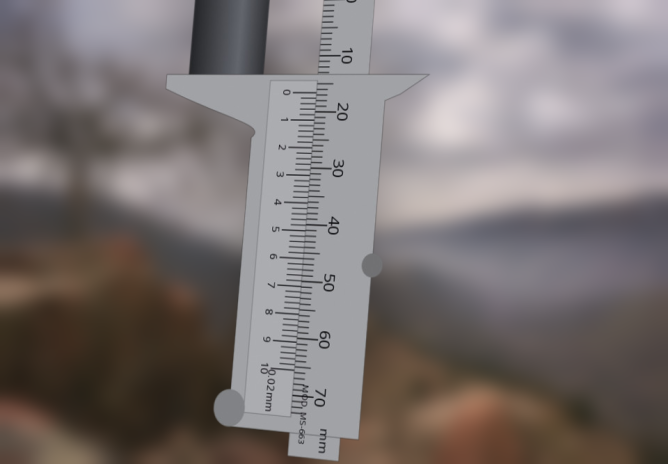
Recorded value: 16.6 mm
